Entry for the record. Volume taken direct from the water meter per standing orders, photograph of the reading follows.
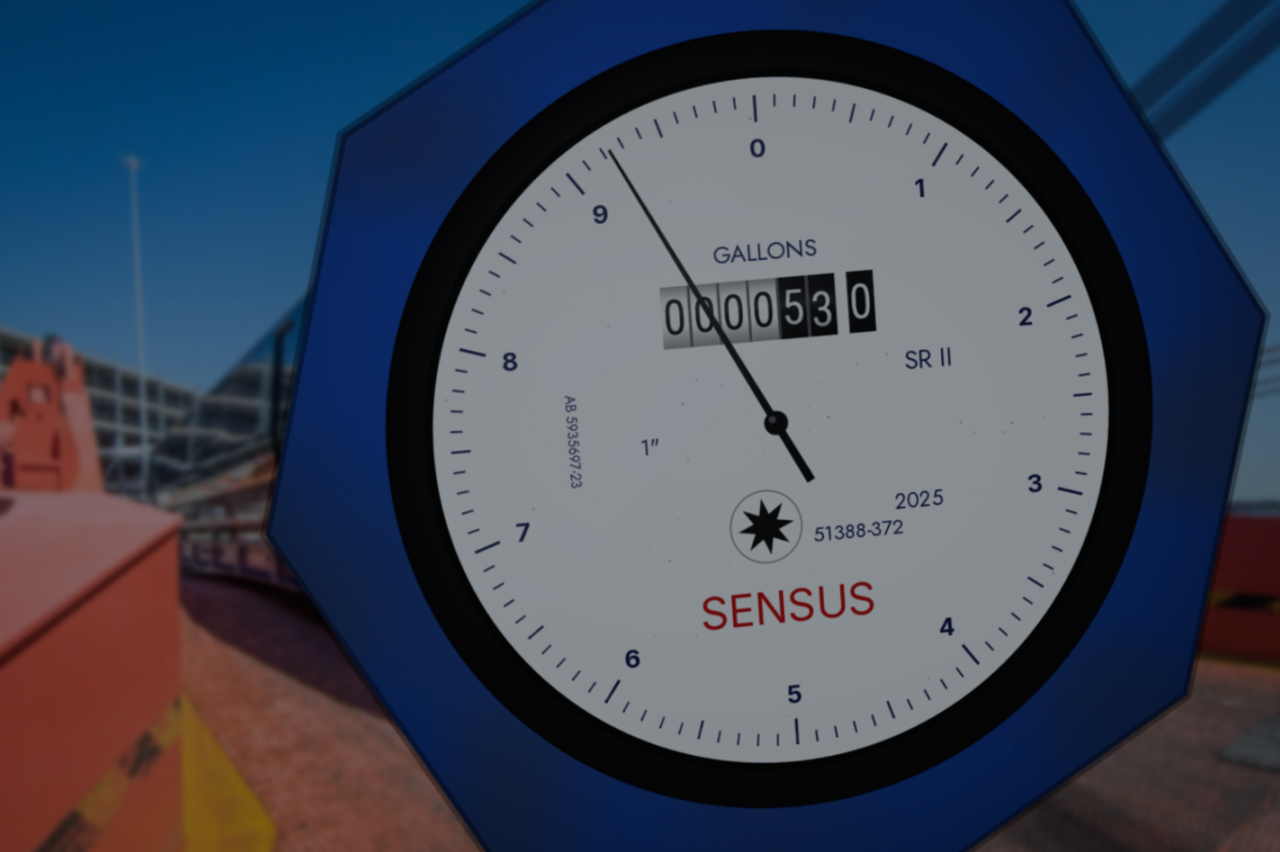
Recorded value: 529.2 gal
